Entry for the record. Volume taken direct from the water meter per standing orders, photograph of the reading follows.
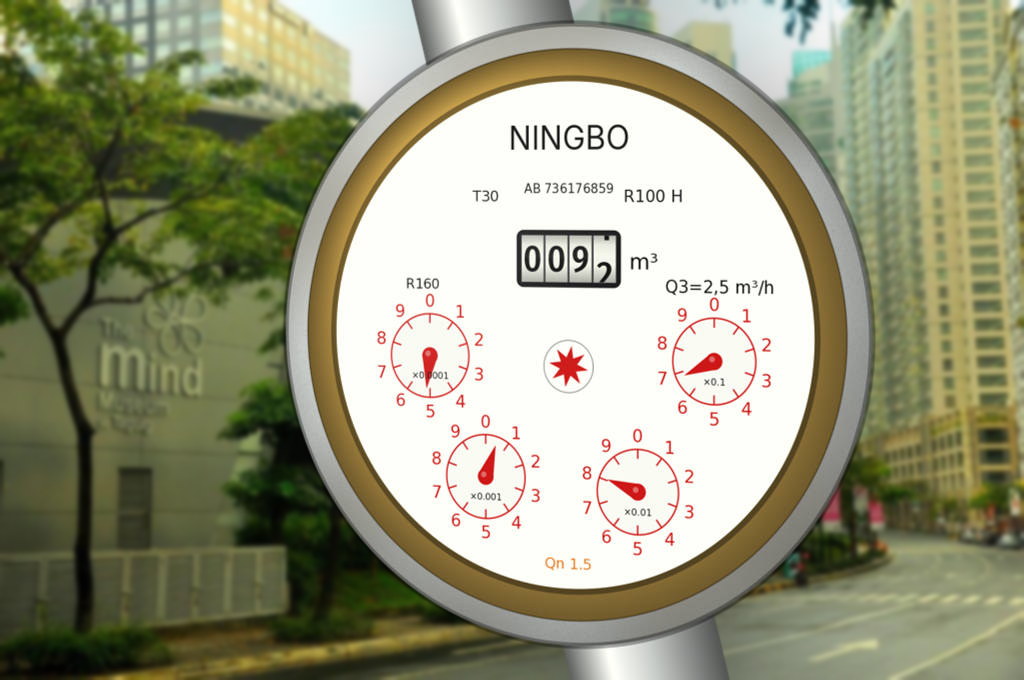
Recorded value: 91.6805 m³
